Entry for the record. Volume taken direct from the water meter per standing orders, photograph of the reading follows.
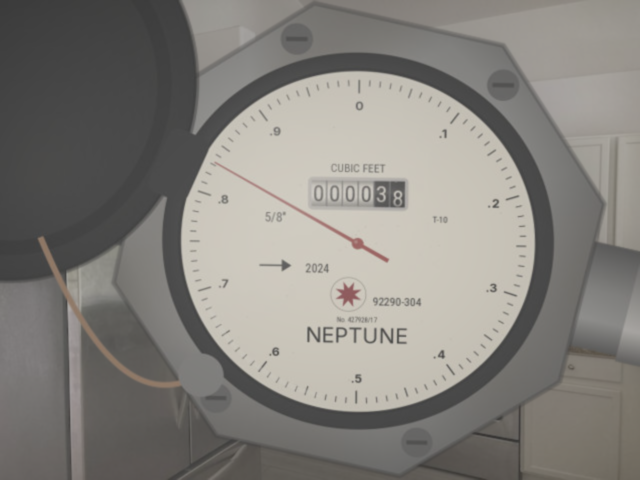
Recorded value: 37.83 ft³
